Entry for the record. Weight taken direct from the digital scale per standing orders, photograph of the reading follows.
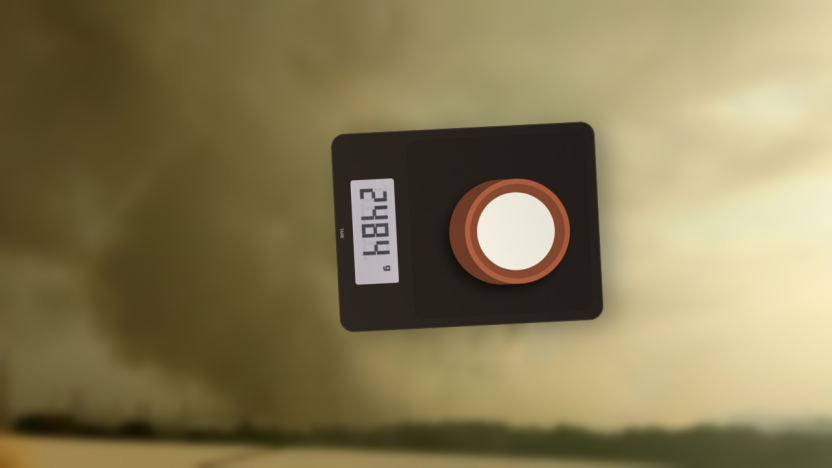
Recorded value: 2484 g
